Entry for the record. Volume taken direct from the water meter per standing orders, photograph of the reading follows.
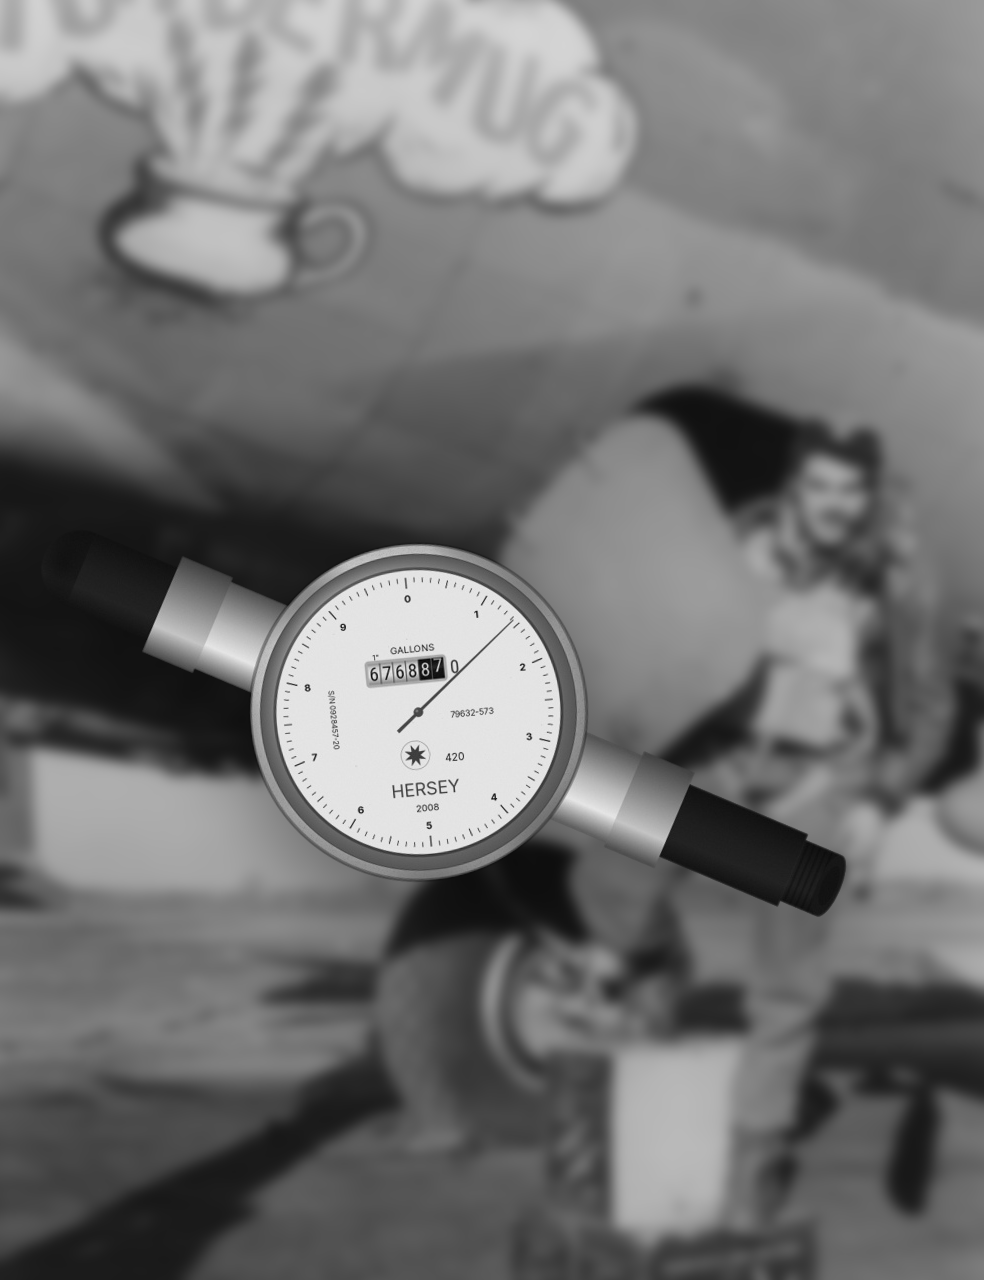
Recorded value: 6768871.4 gal
